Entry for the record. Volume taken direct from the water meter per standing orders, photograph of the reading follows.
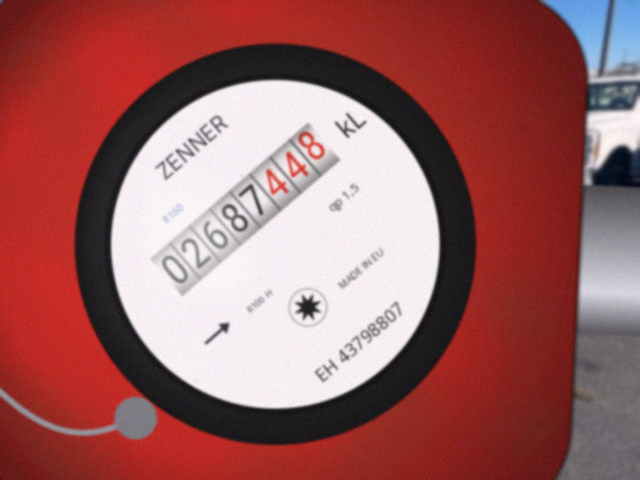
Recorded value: 2687.448 kL
